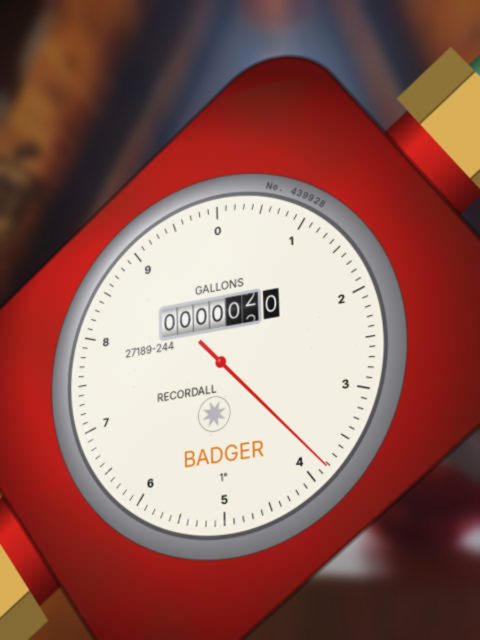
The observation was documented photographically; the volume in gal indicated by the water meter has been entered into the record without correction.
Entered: 23.8 gal
